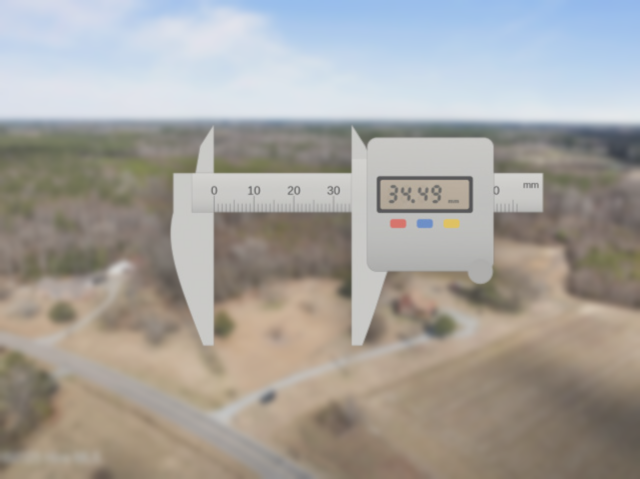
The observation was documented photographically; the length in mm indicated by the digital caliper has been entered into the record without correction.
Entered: 34.49 mm
